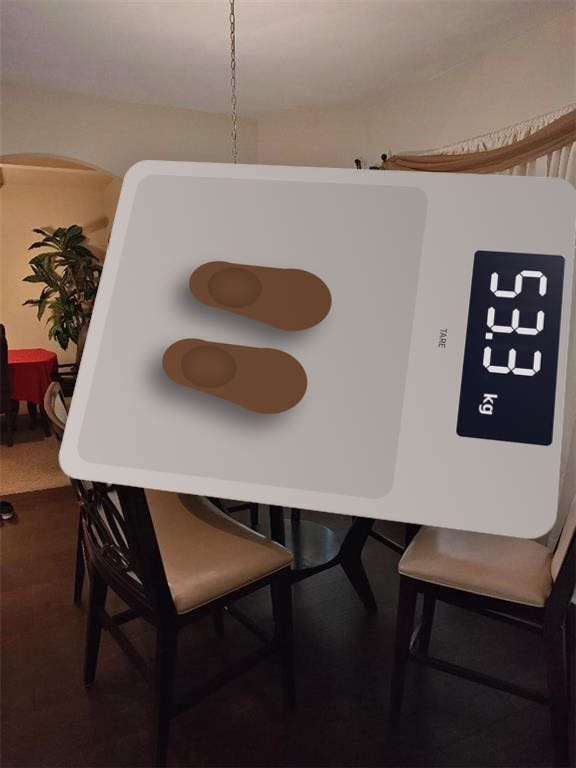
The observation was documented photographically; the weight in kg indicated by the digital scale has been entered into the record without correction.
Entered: 53.3 kg
